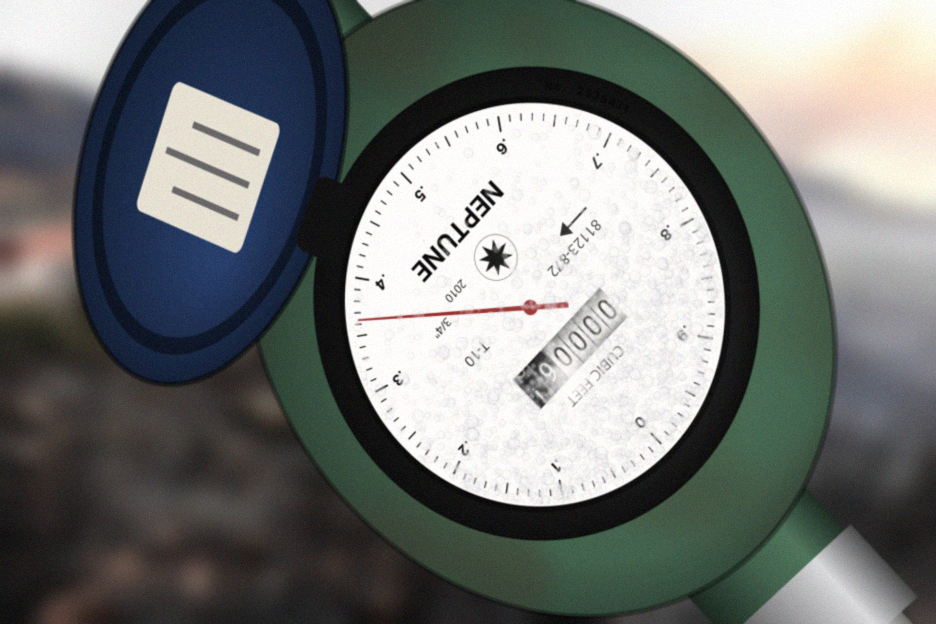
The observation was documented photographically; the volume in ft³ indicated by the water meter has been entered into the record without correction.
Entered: 61.36 ft³
